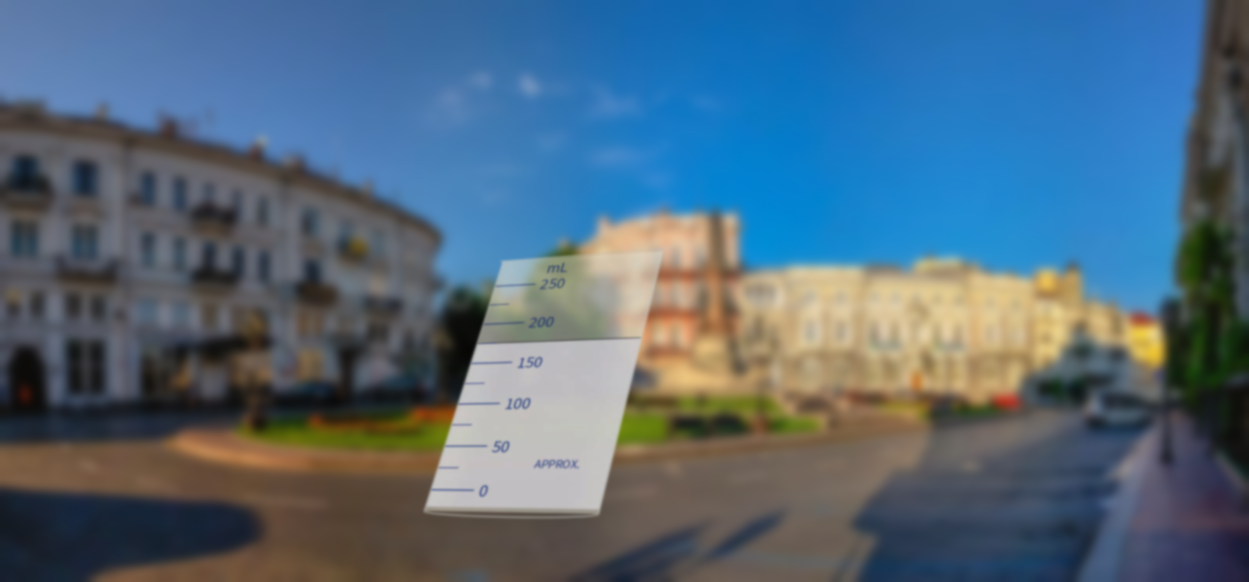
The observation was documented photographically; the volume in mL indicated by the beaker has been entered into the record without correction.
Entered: 175 mL
